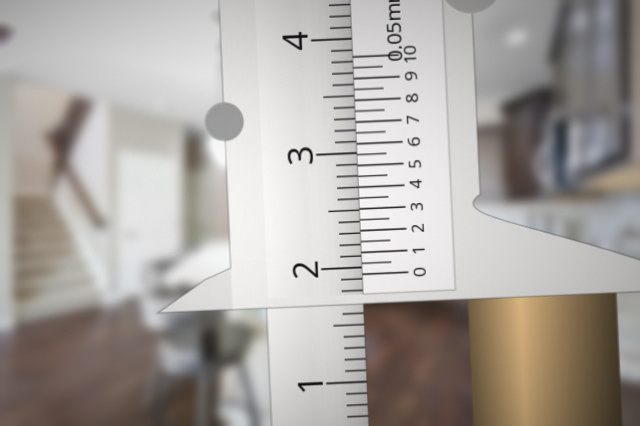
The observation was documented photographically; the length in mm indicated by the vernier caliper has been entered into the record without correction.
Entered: 19.4 mm
